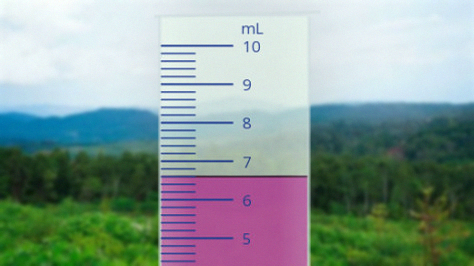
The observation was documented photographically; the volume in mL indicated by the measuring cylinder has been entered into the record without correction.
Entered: 6.6 mL
